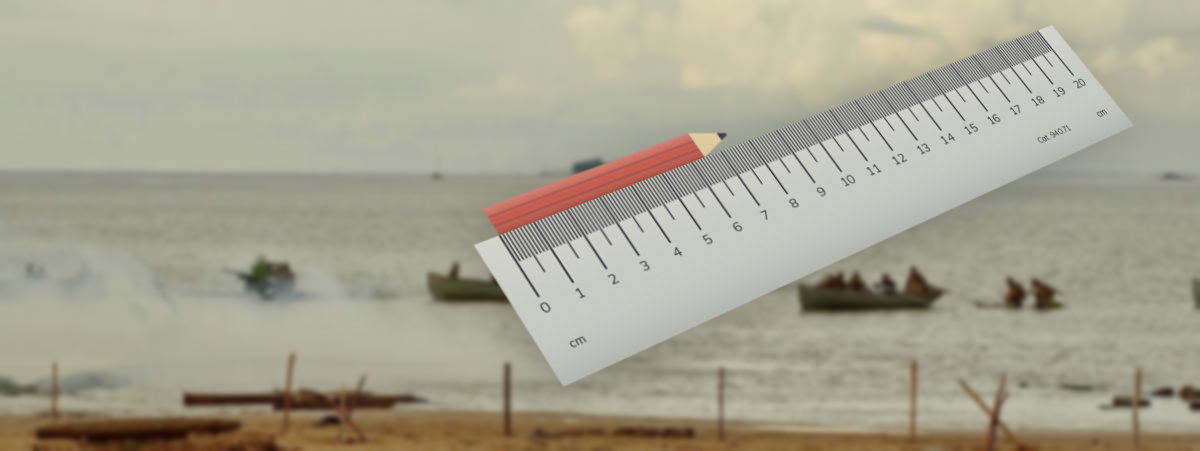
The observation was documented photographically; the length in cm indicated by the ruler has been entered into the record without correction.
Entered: 7.5 cm
